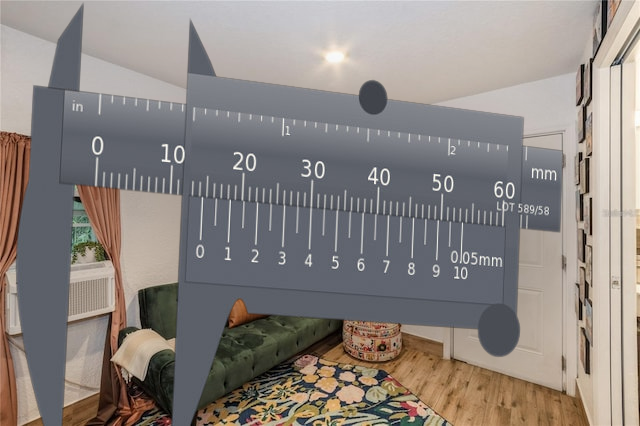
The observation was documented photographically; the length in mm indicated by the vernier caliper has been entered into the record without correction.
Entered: 14.4 mm
